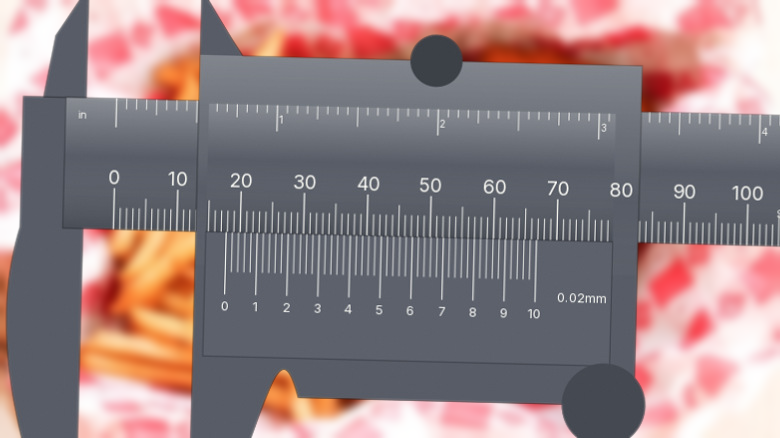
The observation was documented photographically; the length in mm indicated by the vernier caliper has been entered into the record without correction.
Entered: 17.8 mm
